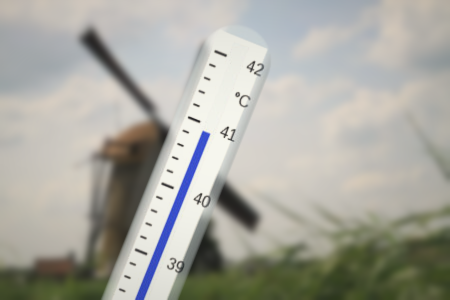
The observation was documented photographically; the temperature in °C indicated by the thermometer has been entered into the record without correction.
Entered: 40.9 °C
